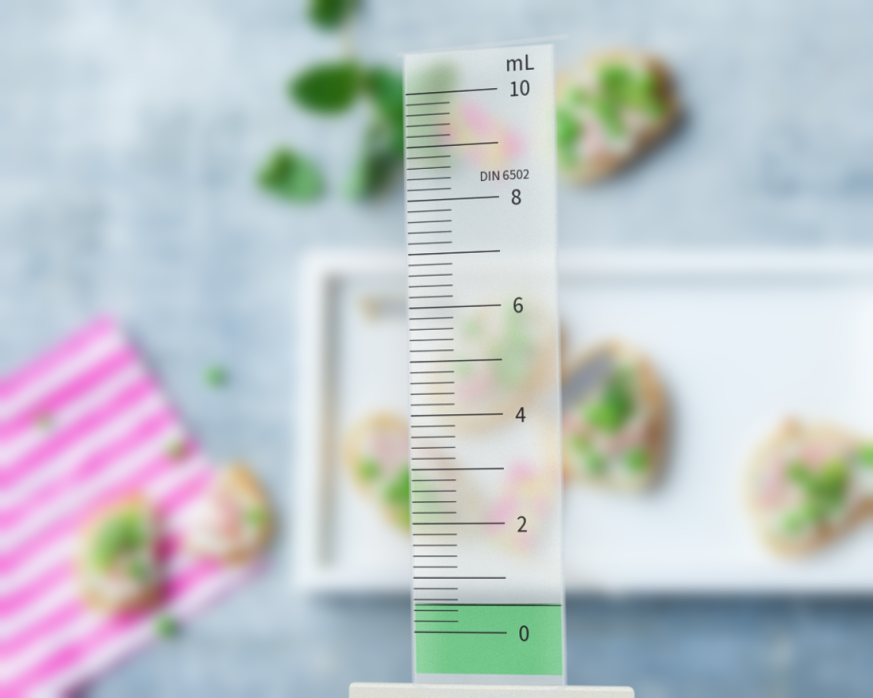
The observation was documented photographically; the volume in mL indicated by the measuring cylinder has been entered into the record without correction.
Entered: 0.5 mL
